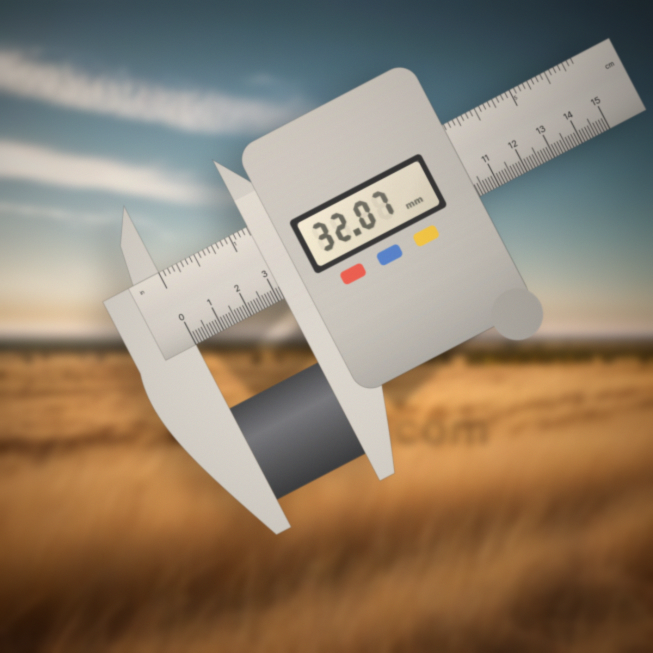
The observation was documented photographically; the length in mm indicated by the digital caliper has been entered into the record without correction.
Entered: 32.07 mm
